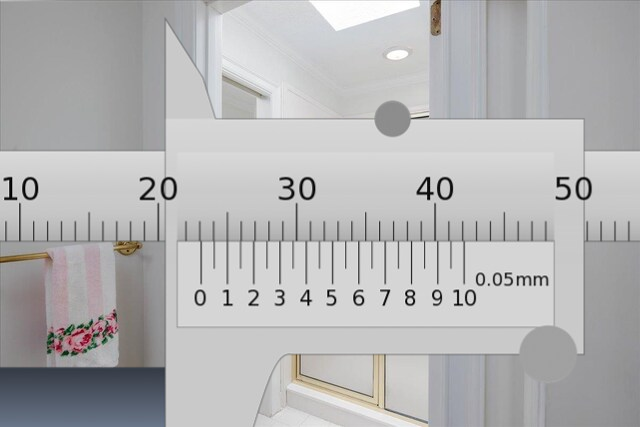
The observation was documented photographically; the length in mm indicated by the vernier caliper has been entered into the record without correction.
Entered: 23.1 mm
